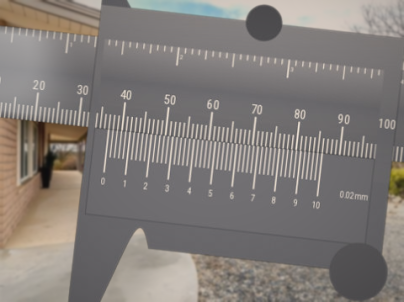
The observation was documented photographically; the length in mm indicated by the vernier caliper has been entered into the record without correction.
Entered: 37.0 mm
